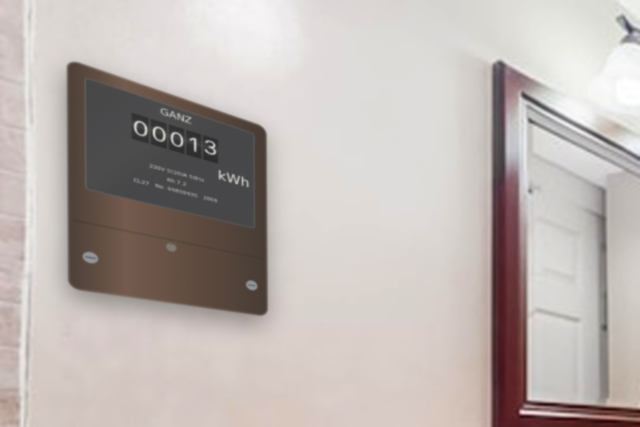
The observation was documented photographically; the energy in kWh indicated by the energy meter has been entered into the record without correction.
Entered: 13 kWh
